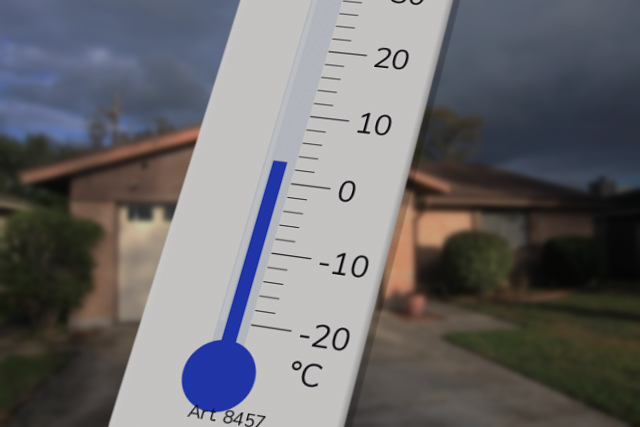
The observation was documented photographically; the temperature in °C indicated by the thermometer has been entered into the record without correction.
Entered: 3 °C
